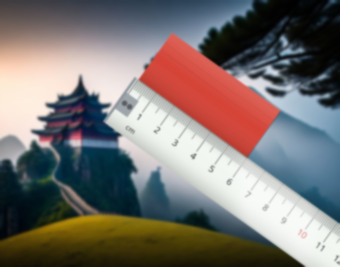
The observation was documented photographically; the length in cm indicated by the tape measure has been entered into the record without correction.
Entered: 6 cm
